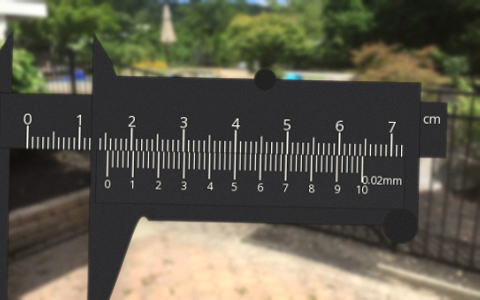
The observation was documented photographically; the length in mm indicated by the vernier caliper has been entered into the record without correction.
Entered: 15.5 mm
